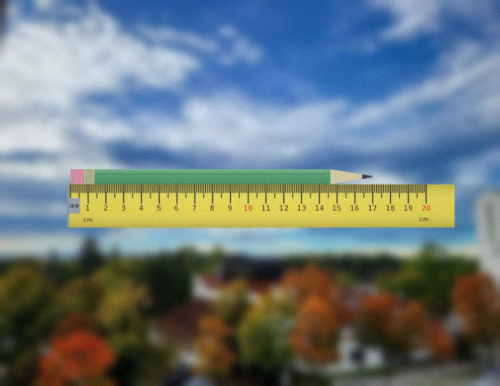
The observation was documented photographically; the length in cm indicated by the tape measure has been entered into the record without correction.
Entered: 17 cm
